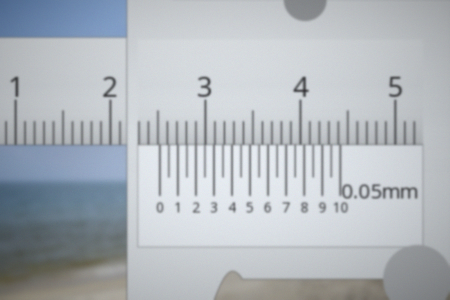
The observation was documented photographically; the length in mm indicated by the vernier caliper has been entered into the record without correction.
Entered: 25.2 mm
